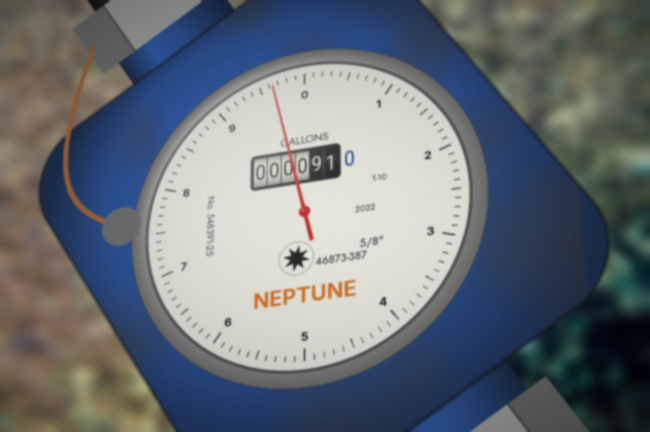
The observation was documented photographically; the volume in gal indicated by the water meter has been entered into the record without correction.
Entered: 909.6 gal
